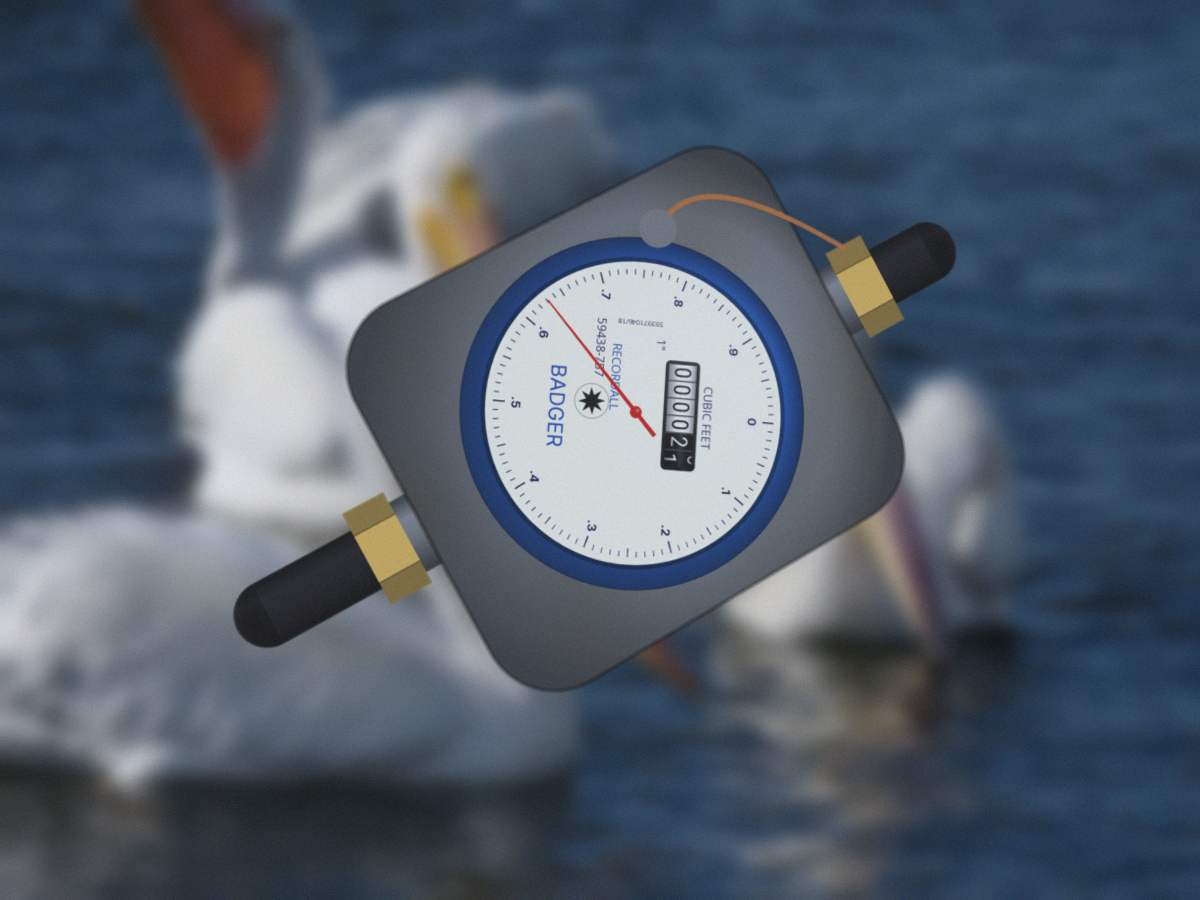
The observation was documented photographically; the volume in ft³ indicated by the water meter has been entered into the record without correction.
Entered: 20.63 ft³
